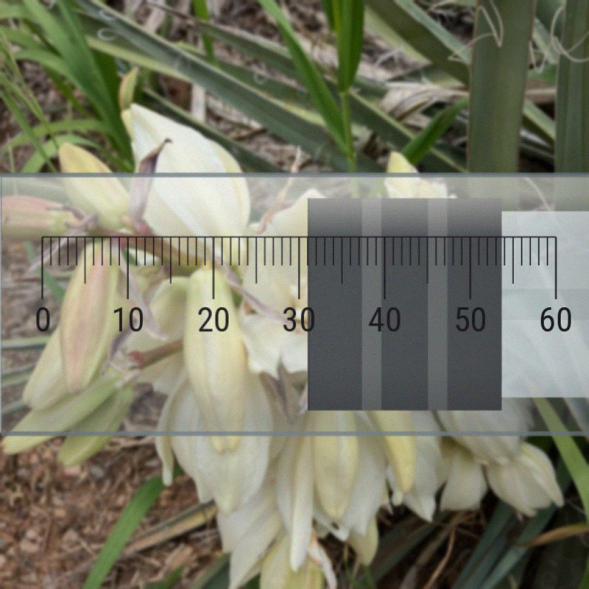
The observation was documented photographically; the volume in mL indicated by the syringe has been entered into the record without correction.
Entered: 31 mL
